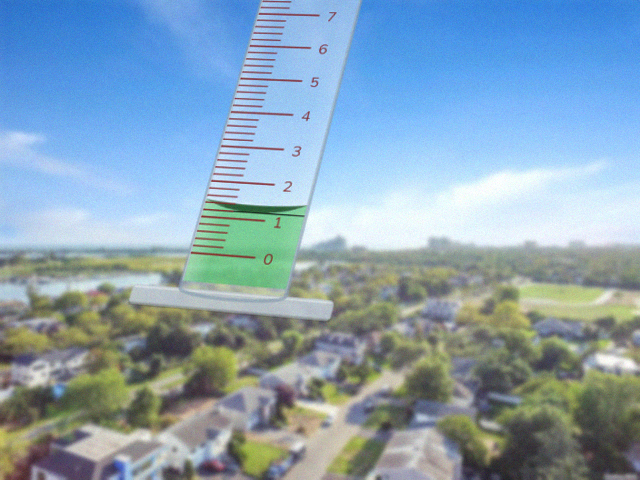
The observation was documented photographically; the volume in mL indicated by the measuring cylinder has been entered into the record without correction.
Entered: 1.2 mL
